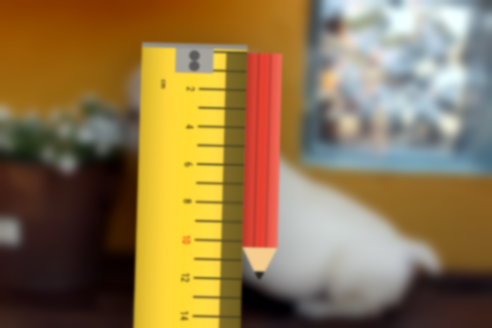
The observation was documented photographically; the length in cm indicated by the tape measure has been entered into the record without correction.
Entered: 12 cm
